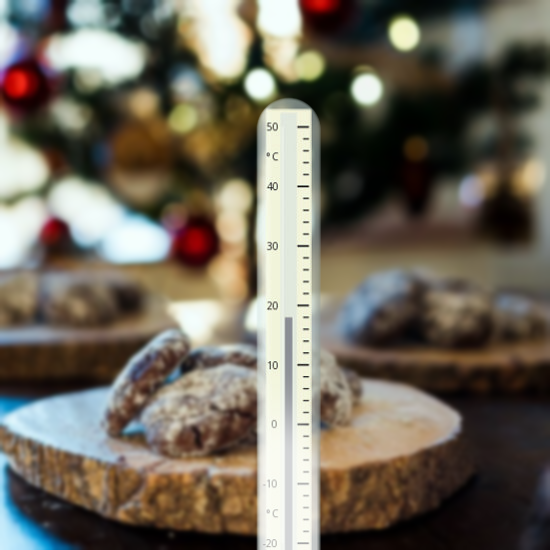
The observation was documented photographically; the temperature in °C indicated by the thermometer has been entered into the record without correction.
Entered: 18 °C
